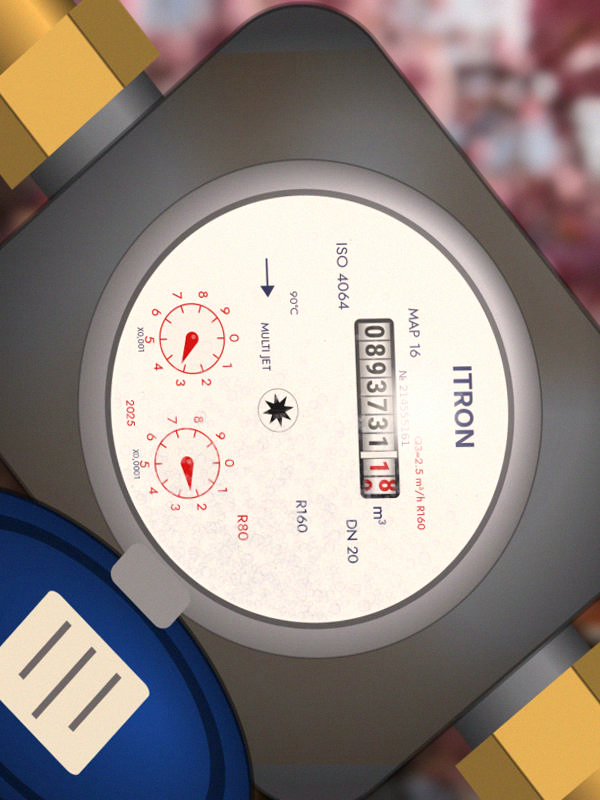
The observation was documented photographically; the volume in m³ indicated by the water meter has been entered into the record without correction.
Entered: 893731.1832 m³
